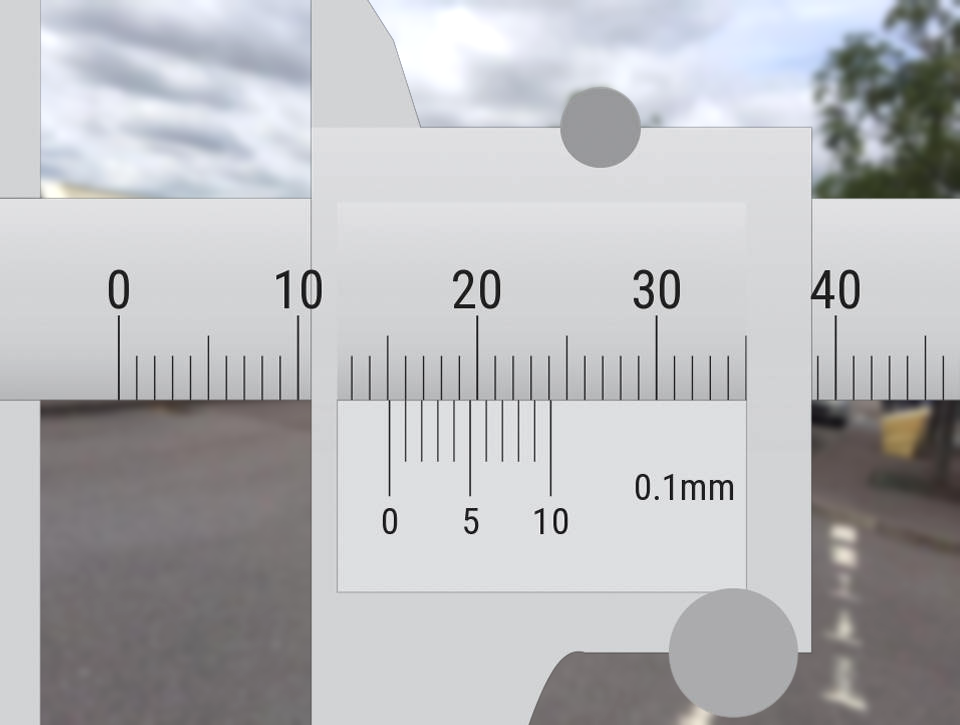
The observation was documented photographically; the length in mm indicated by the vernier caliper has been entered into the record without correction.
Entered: 15.1 mm
